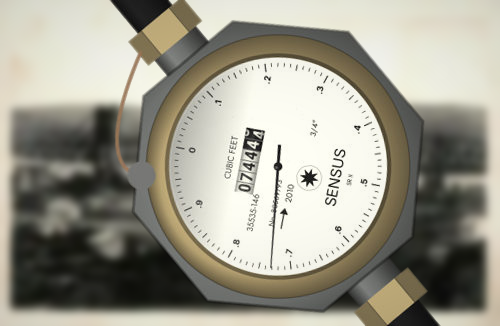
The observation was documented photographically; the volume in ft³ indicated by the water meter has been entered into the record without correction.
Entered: 74443.73 ft³
